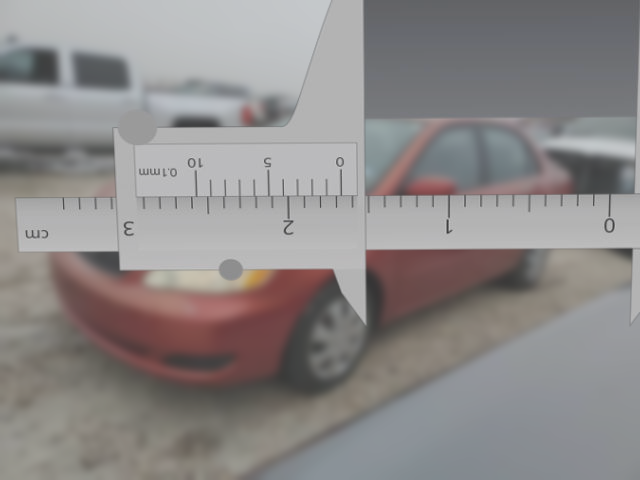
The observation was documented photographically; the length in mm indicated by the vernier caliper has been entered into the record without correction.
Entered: 16.7 mm
